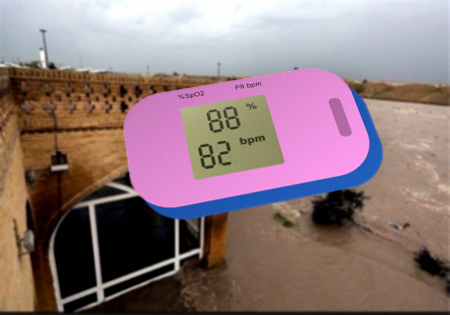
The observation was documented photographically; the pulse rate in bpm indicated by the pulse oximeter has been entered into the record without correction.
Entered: 82 bpm
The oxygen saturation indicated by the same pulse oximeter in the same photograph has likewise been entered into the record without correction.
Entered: 88 %
